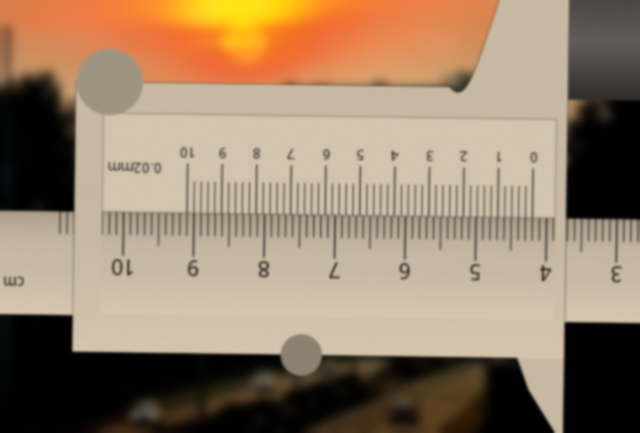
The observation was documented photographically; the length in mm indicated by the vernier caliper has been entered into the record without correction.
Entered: 42.0 mm
